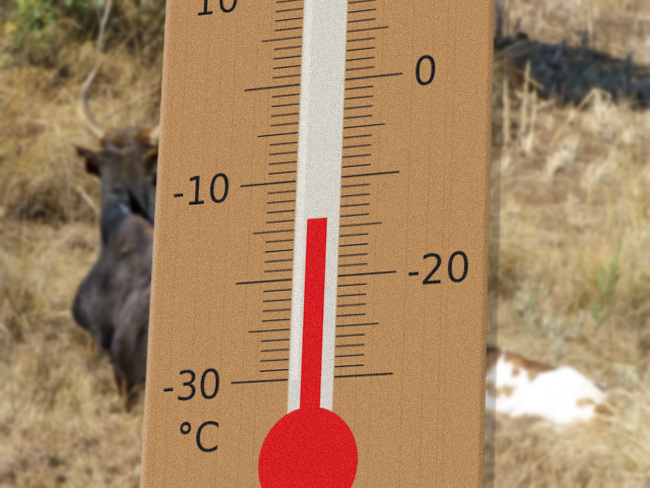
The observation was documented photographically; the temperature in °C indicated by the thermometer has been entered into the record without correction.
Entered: -14 °C
